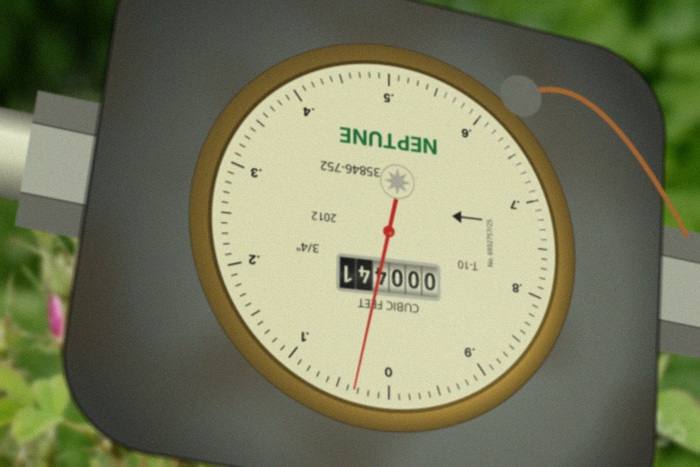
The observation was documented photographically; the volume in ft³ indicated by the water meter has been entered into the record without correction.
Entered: 441.03 ft³
